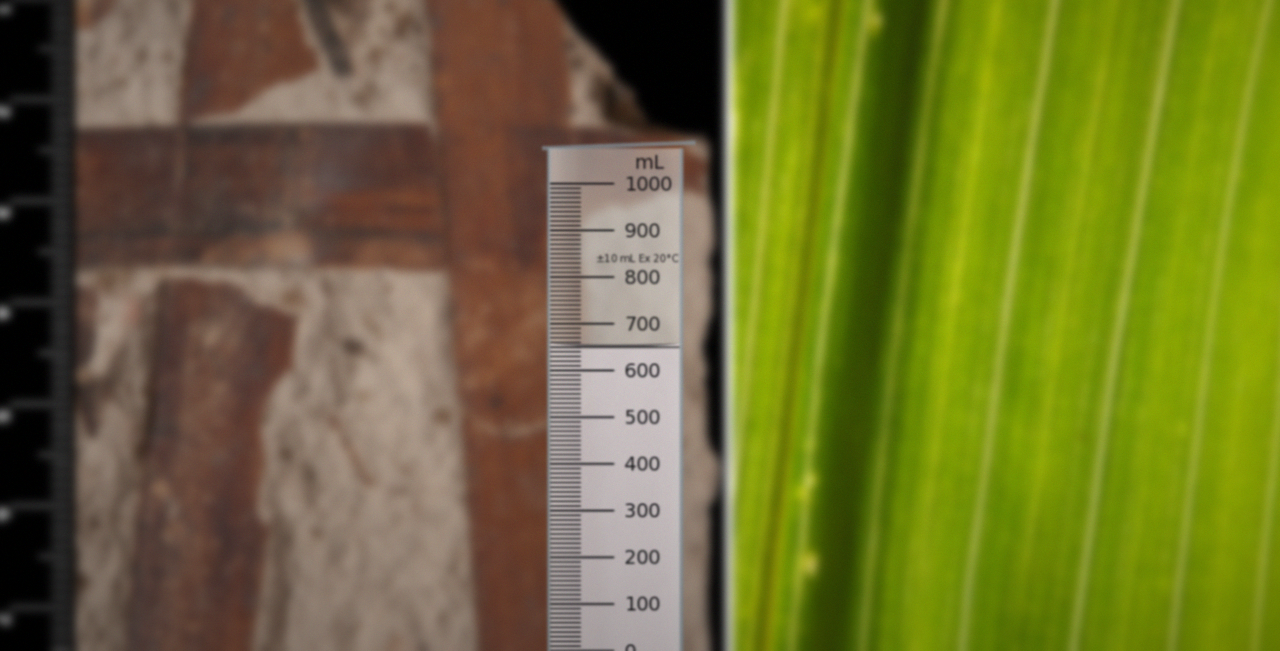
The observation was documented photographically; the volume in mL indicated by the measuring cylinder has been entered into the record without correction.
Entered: 650 mL
